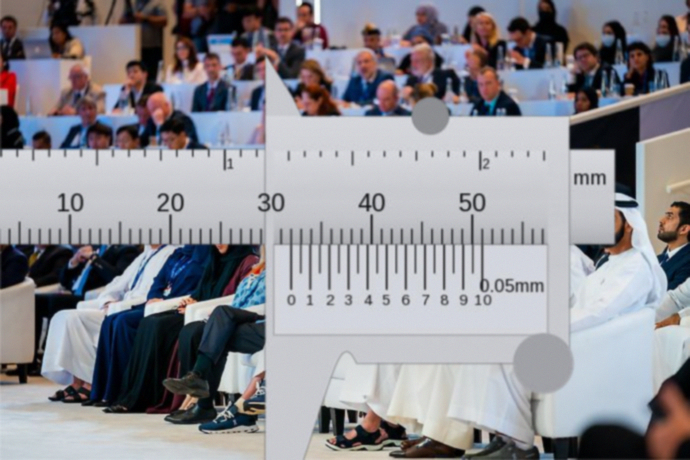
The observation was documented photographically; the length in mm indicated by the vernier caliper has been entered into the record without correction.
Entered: 32.0 mm
